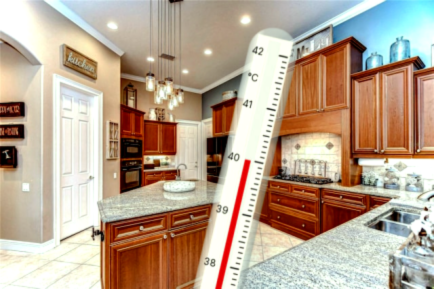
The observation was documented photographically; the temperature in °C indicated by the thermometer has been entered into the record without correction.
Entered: 40 °C
